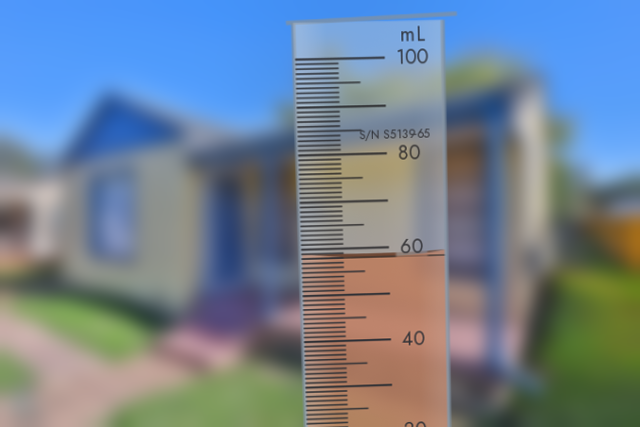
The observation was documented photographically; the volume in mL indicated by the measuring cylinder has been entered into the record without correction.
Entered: 58 mL
